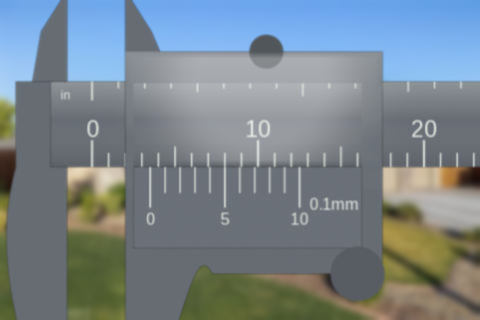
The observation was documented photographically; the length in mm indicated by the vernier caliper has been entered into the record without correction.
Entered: 3.5 mm
